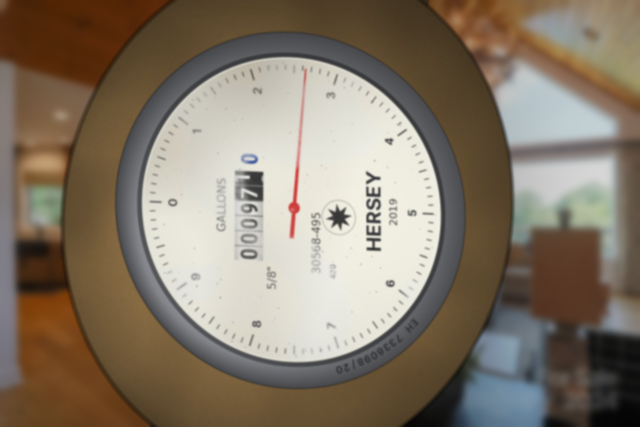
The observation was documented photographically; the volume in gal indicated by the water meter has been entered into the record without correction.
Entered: 9712.6 gal
